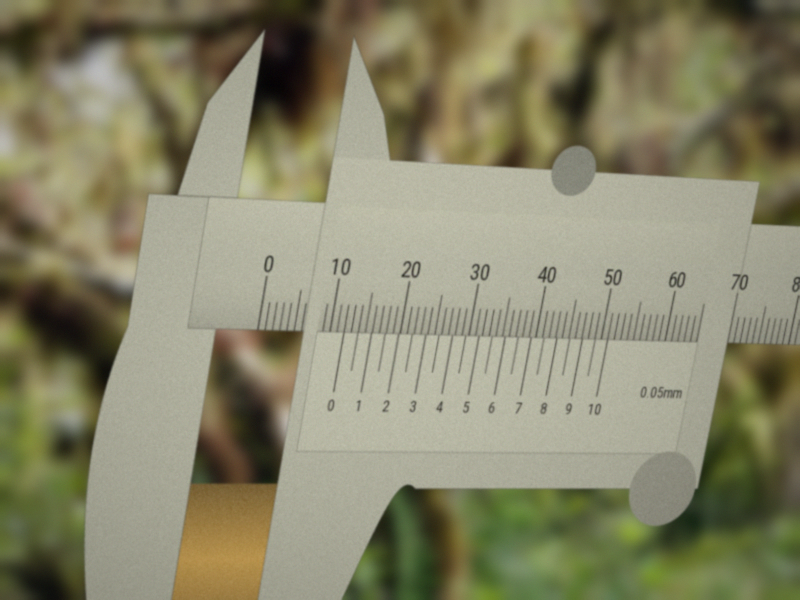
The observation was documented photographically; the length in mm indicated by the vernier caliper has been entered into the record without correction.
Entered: 12.0 mm
